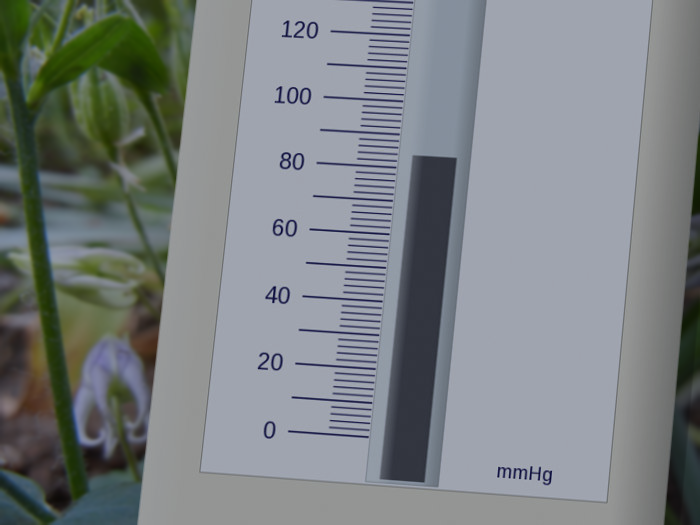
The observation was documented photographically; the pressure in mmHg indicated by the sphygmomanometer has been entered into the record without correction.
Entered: 84 mmHg
